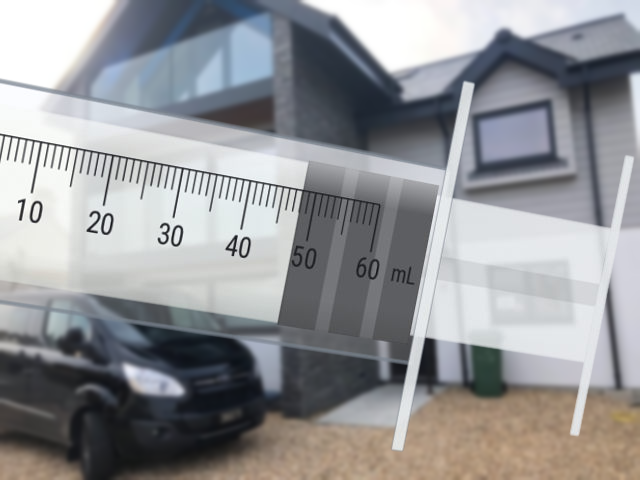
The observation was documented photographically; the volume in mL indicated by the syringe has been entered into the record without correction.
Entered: 48 mL
